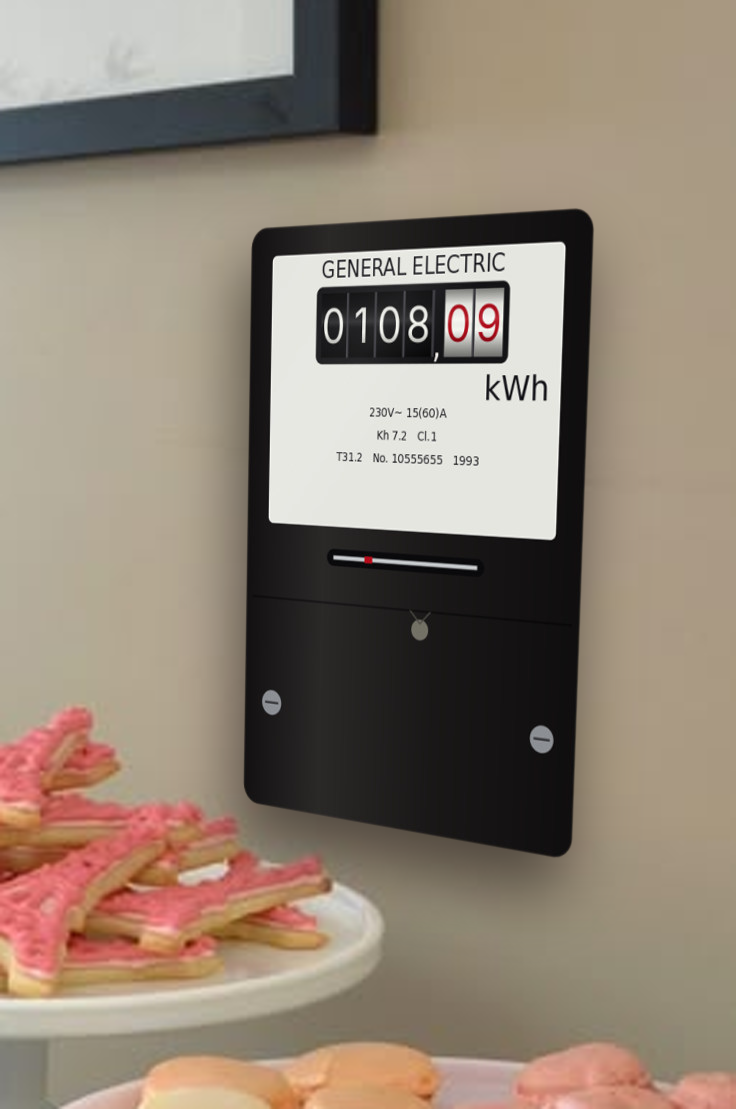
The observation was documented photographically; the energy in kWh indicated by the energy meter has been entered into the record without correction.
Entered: 108.09 kWh
